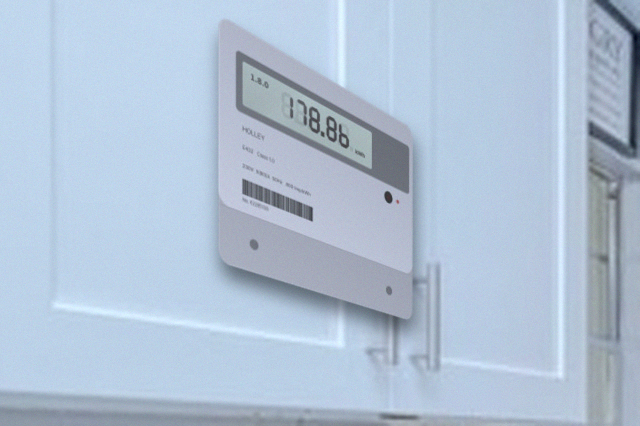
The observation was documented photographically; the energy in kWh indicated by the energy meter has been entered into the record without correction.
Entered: 178.86 kWh
